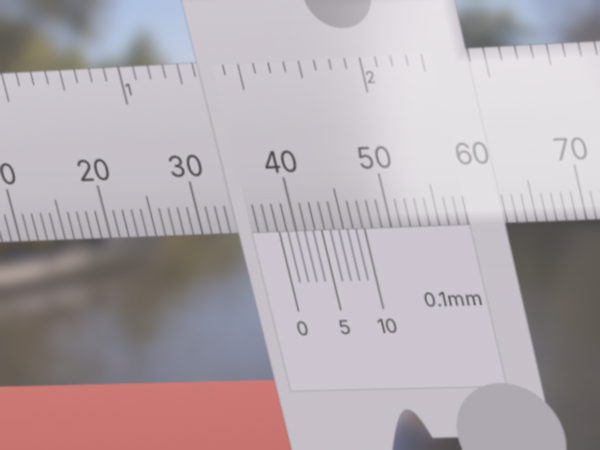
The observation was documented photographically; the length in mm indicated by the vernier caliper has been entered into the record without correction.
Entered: 38.2 mm
